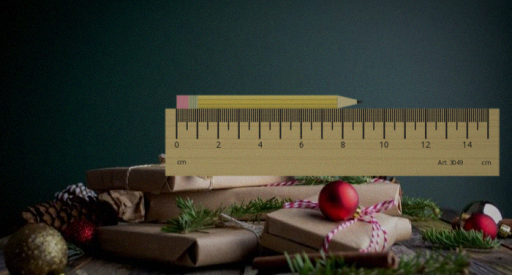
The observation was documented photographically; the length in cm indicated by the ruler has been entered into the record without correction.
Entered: 9 cm
